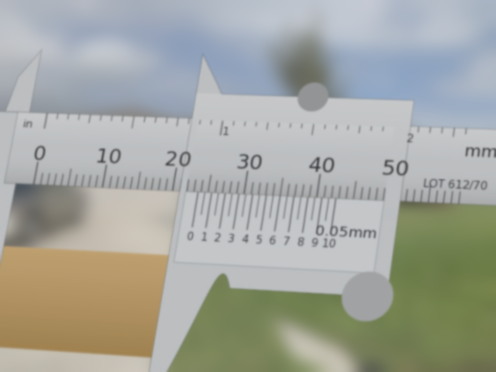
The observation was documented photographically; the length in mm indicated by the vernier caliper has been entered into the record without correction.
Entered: 23.6 mm
